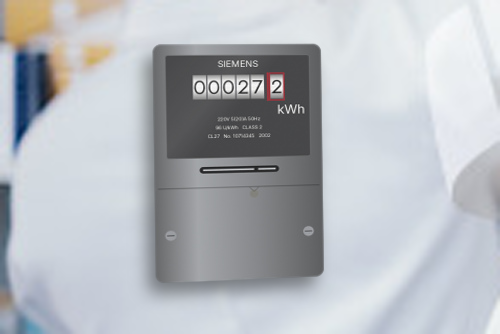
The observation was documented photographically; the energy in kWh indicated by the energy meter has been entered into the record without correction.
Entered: 27.2 kWh
